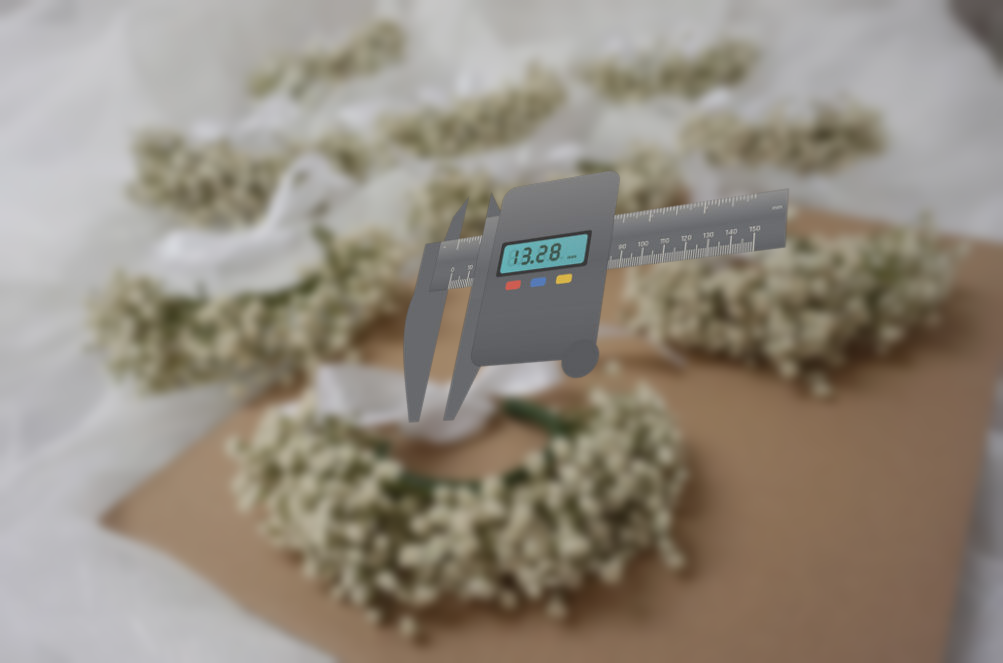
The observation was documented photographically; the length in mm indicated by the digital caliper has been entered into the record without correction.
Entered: 13.28 mm
